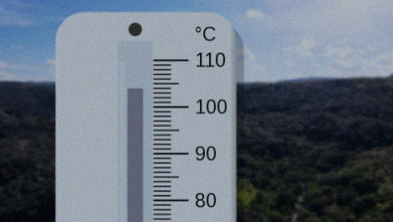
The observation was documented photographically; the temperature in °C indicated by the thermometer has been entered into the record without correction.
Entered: 104 °C
